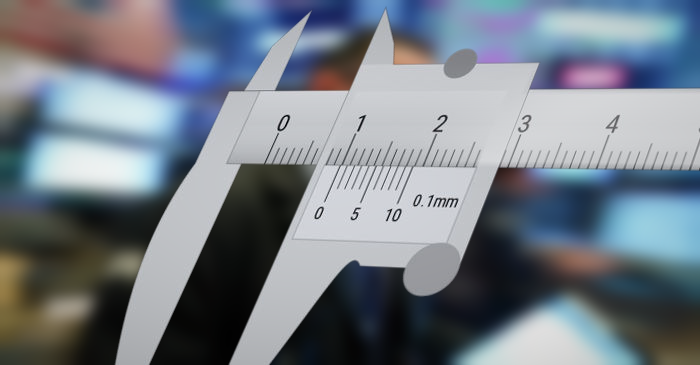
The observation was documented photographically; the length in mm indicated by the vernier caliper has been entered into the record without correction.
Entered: 9.8 mm
